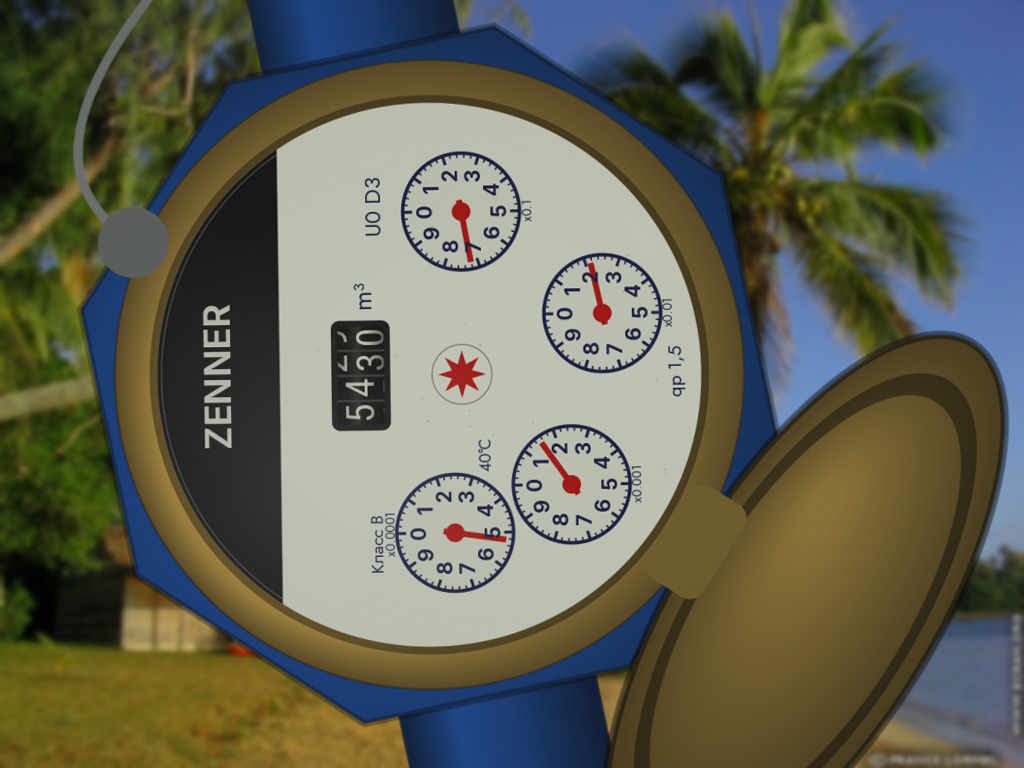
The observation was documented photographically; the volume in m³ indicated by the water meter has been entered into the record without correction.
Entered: 5429.7215 m³
